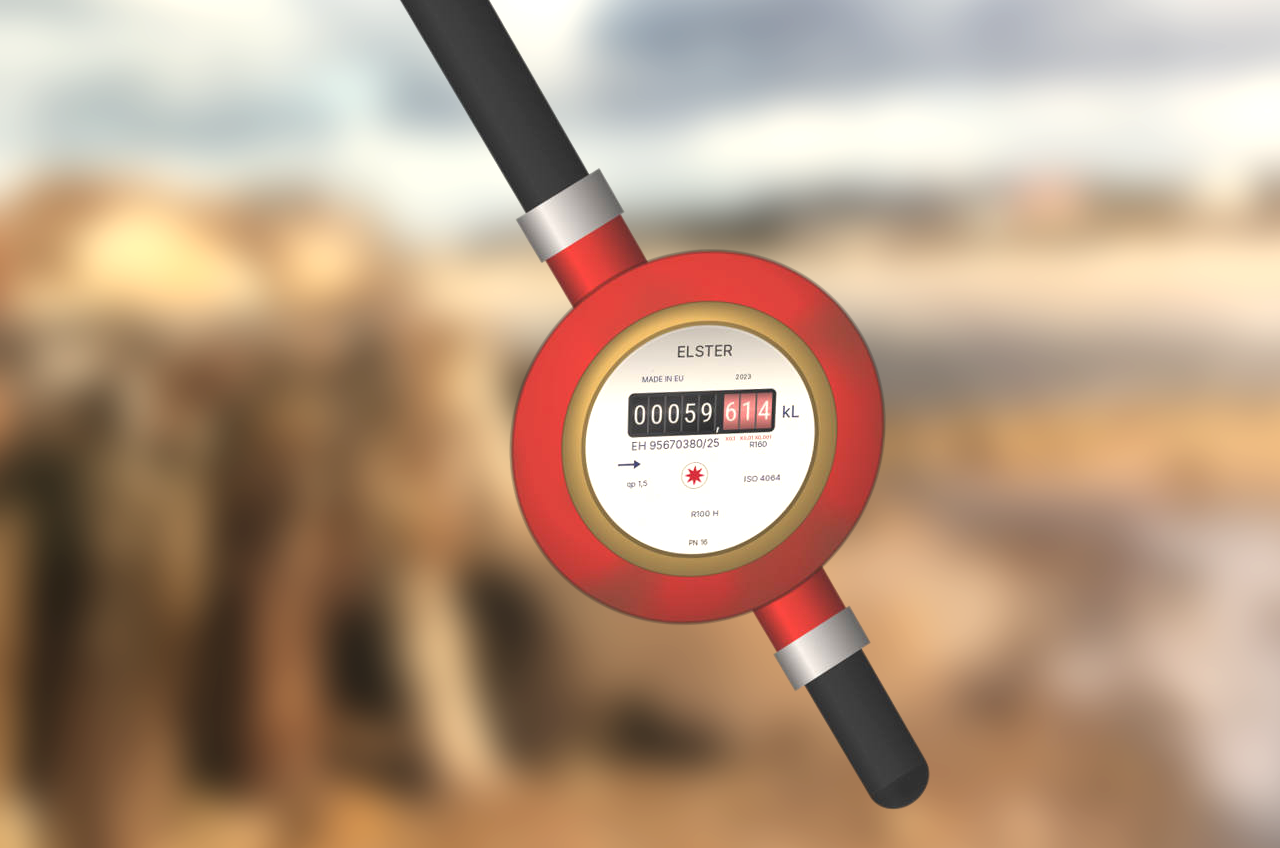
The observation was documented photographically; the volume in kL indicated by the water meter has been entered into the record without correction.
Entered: 59.614 kL
